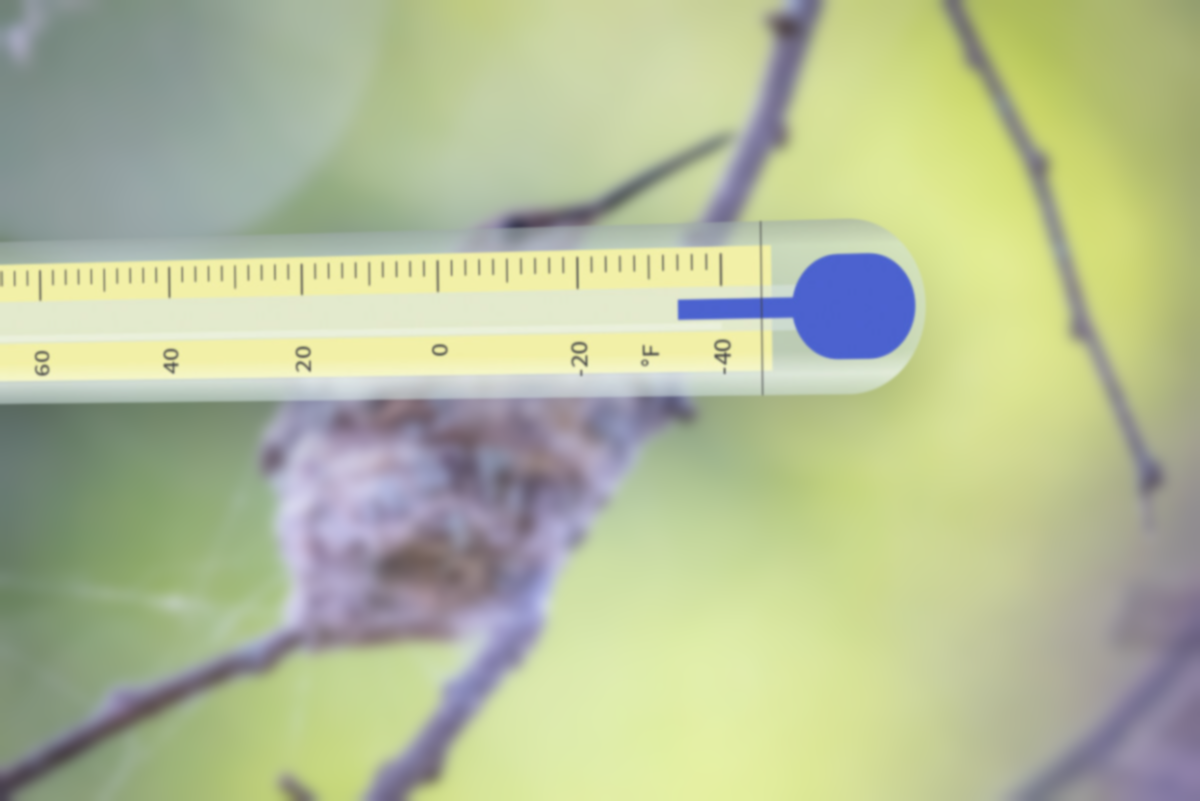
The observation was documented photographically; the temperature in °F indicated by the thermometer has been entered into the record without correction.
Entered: -34 °F
